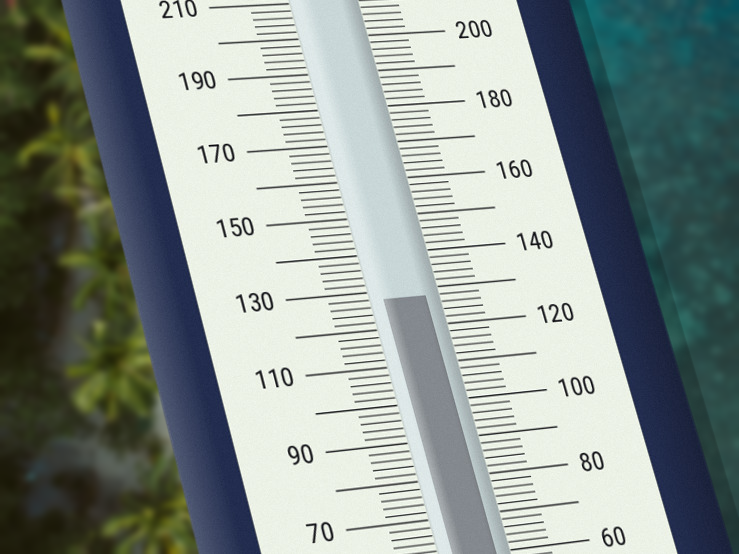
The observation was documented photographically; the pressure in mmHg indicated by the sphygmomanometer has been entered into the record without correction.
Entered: 128 mmHg
